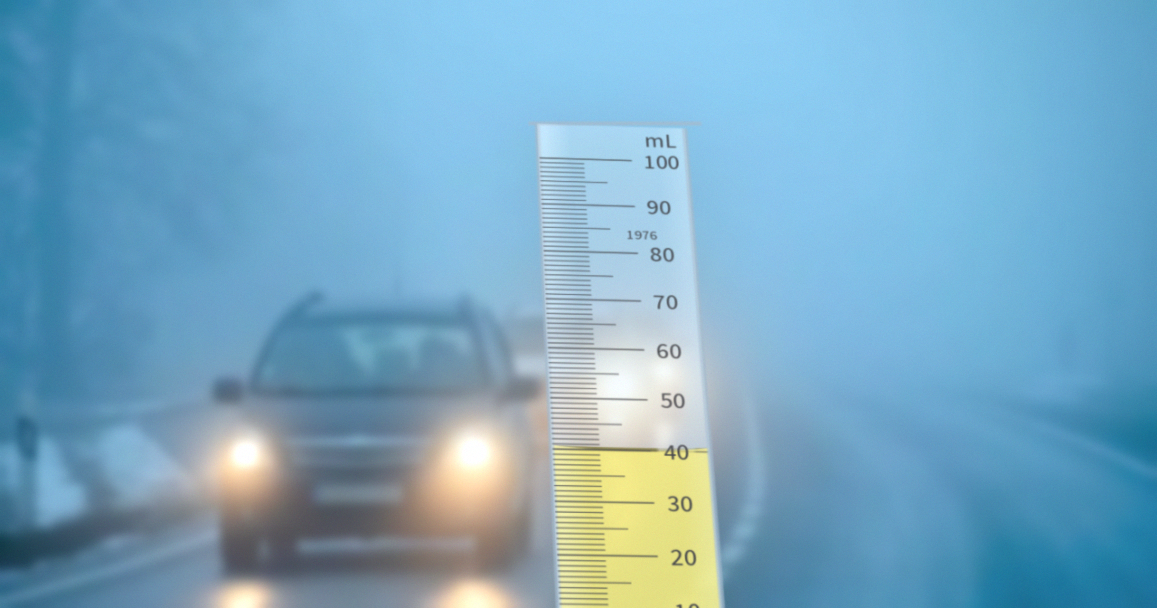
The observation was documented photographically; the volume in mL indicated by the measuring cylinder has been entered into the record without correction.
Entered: 40 mL
